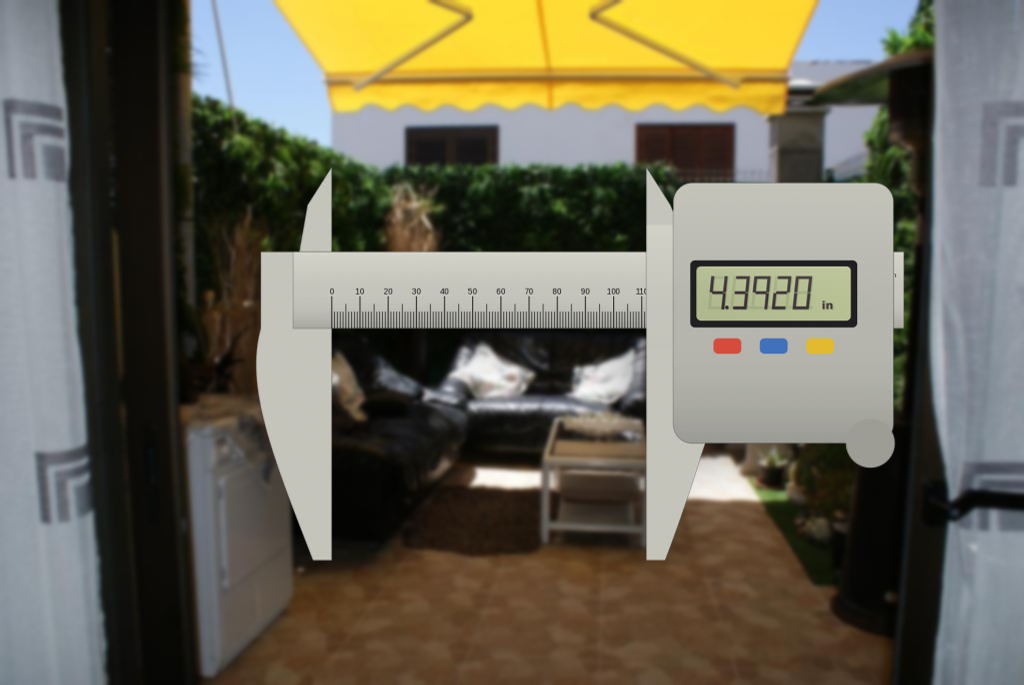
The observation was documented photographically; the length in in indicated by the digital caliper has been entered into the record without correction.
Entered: 4.3920 in
